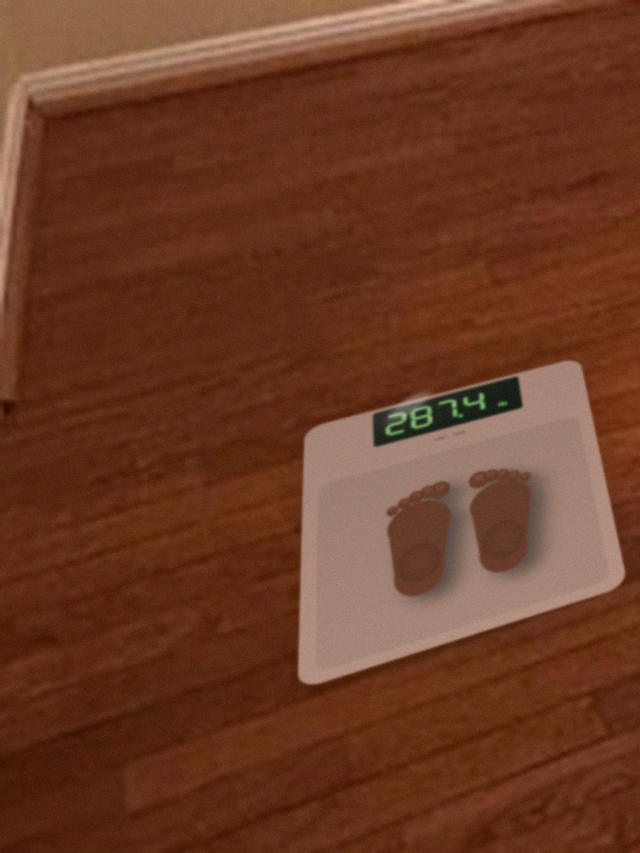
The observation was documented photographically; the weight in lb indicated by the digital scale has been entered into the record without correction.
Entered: 287.4 lb
